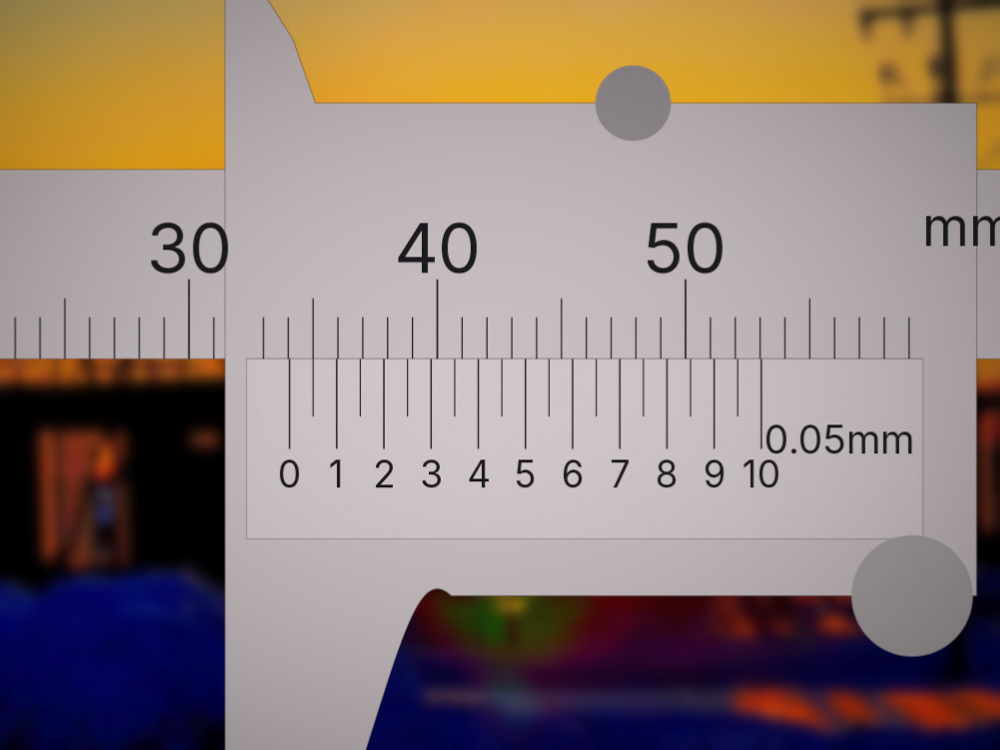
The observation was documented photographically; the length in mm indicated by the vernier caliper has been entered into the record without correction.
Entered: 34.05 mm
